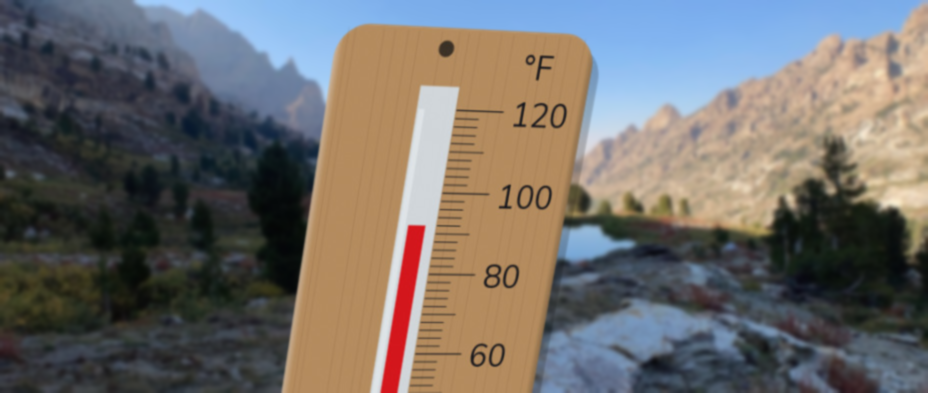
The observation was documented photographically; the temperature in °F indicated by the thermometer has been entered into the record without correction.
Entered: 92 °F
